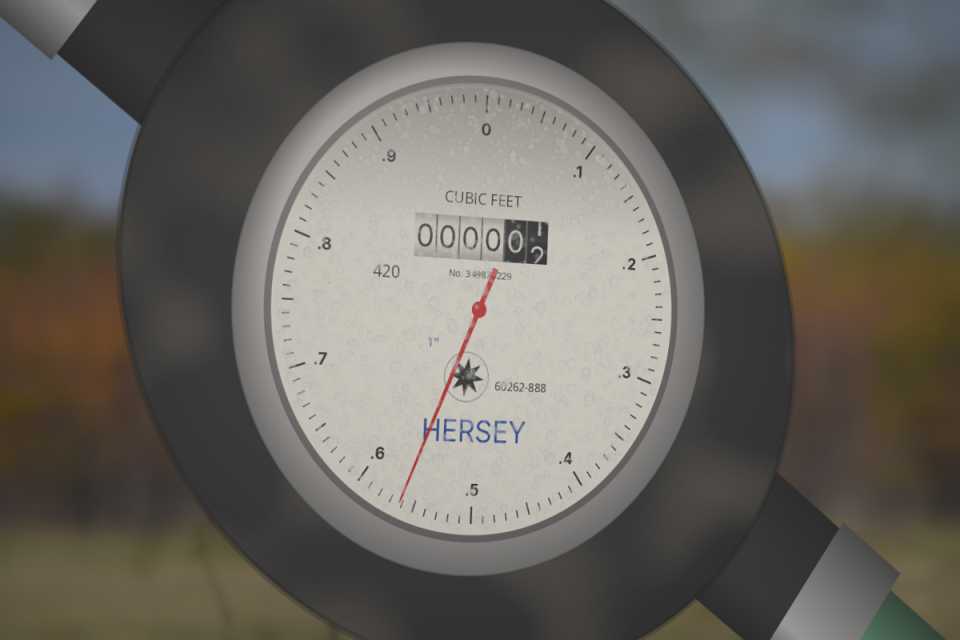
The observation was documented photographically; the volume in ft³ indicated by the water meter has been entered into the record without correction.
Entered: 1.56 ft³
